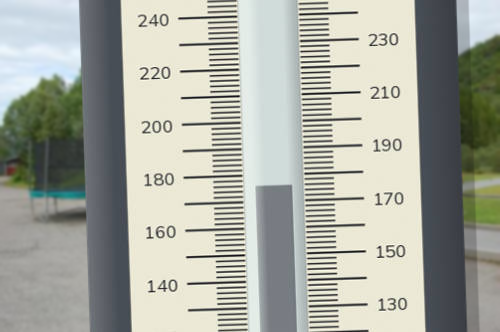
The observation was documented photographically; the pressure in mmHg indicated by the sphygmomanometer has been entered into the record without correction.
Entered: 176 mmHg
